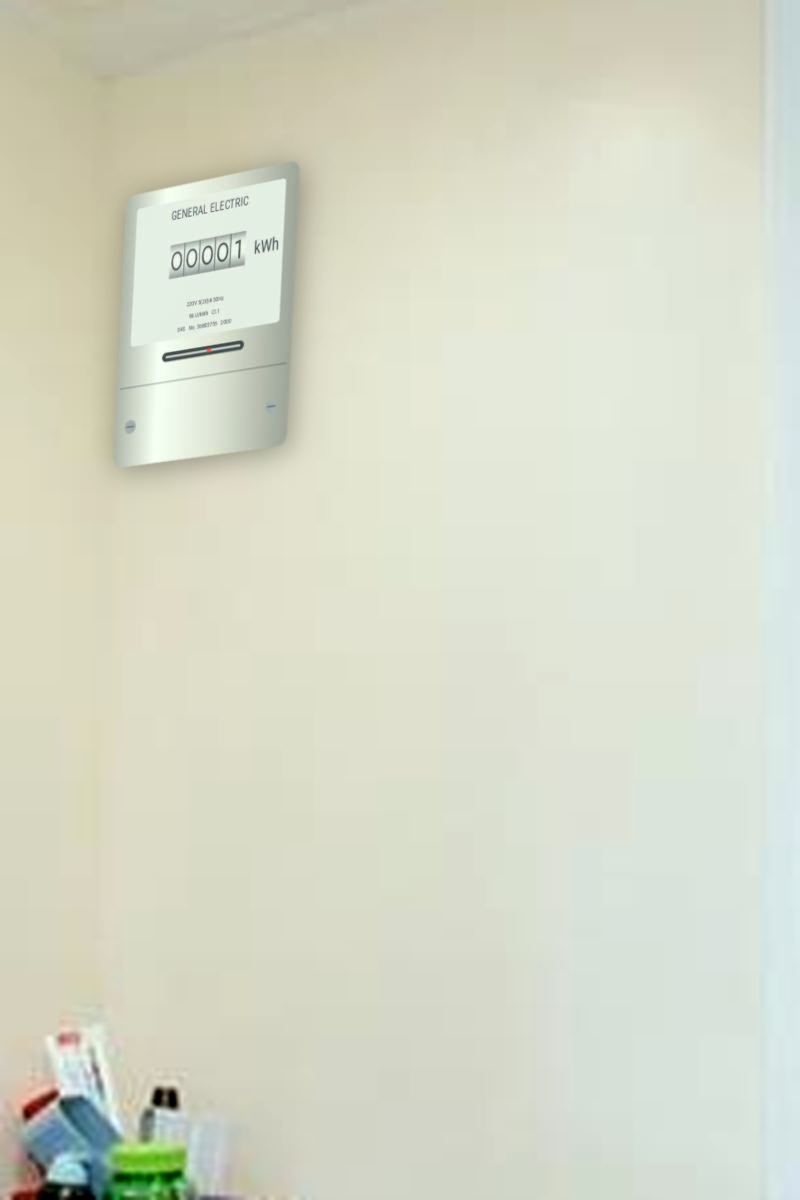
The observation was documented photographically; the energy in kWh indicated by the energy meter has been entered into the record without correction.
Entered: 1 kWh
